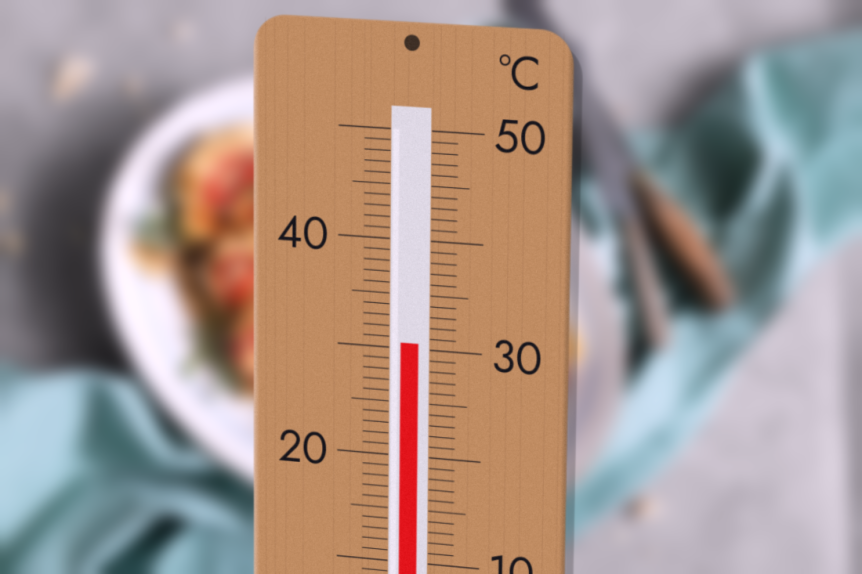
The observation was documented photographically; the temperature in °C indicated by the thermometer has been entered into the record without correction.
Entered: 30.5 °C
